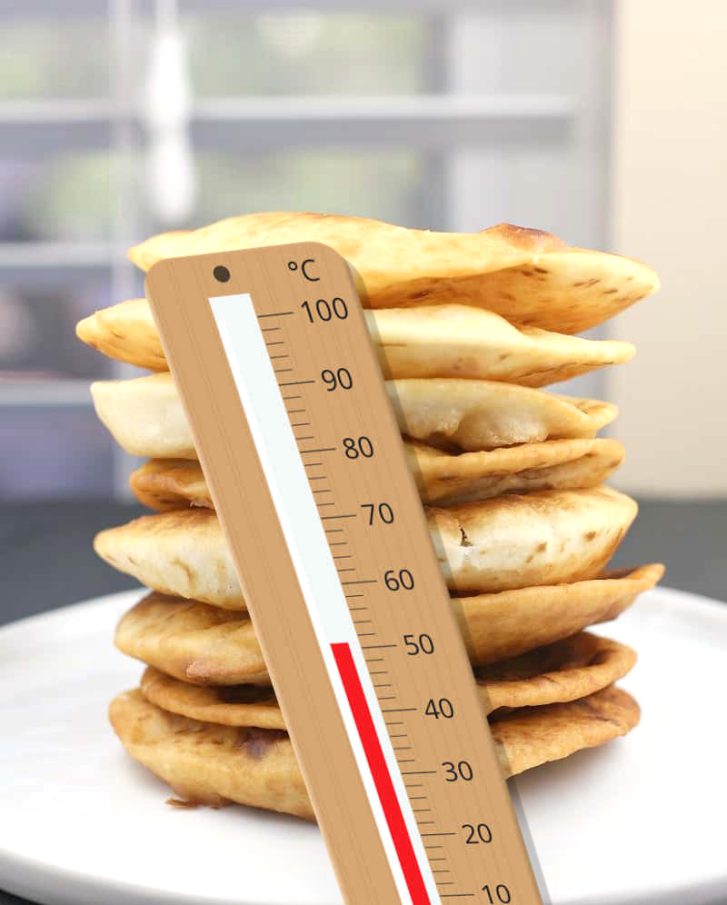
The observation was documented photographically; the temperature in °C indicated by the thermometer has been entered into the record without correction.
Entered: 51 °C
